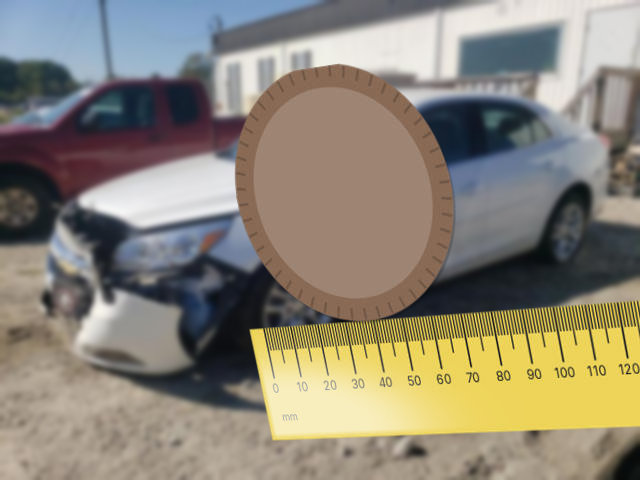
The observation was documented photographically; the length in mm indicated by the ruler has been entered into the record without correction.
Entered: 75 mm
